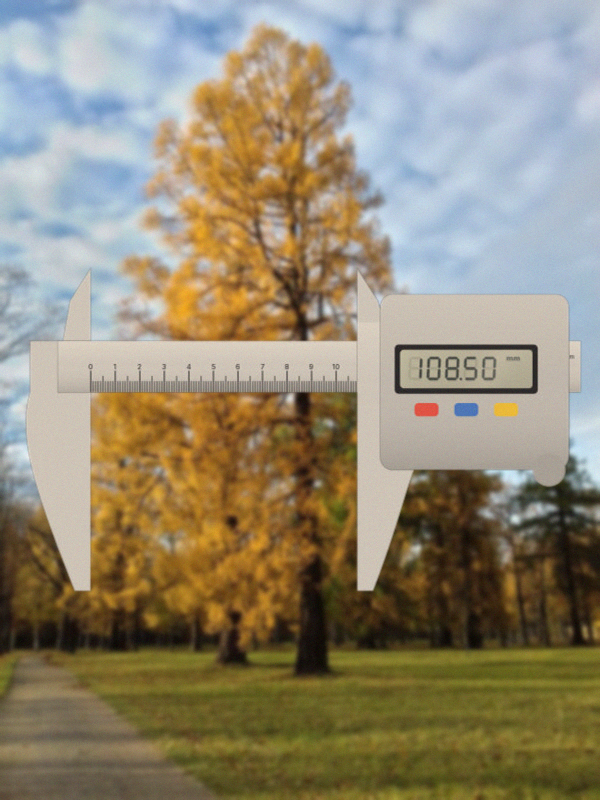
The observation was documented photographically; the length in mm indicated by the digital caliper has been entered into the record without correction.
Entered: 108.50 mm
